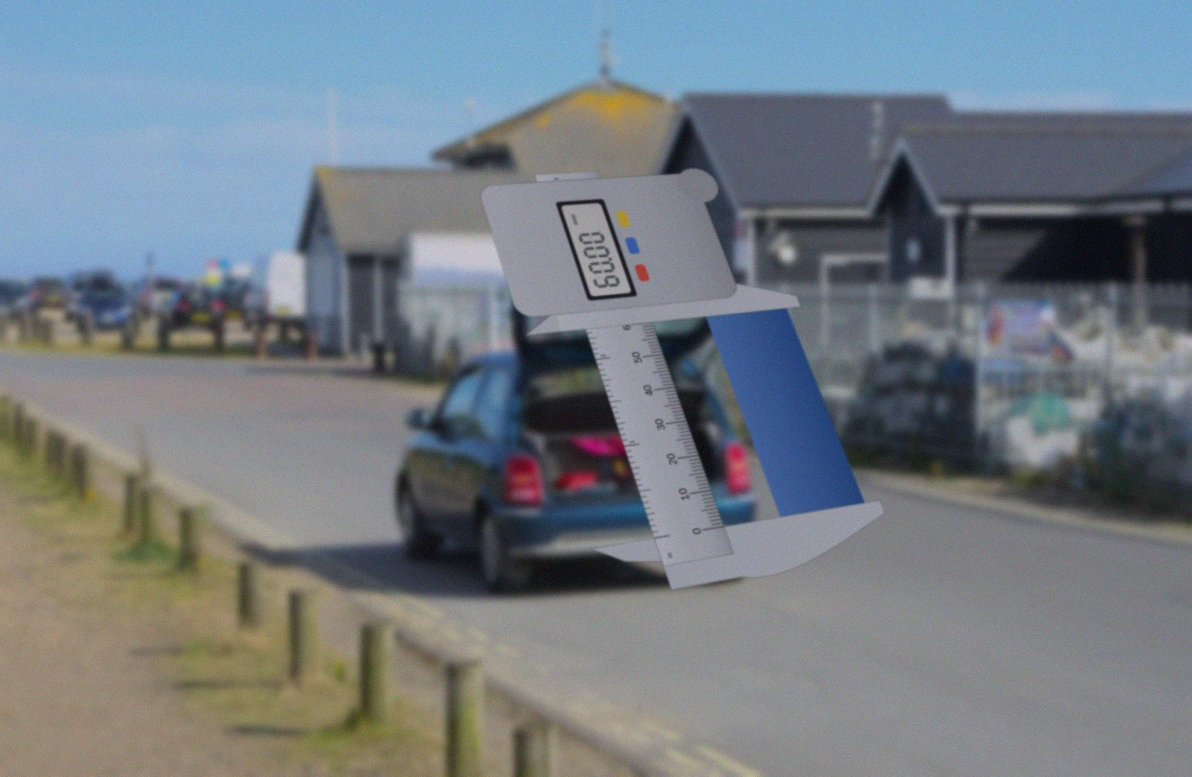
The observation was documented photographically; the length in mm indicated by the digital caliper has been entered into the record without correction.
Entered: 60.00 mm
